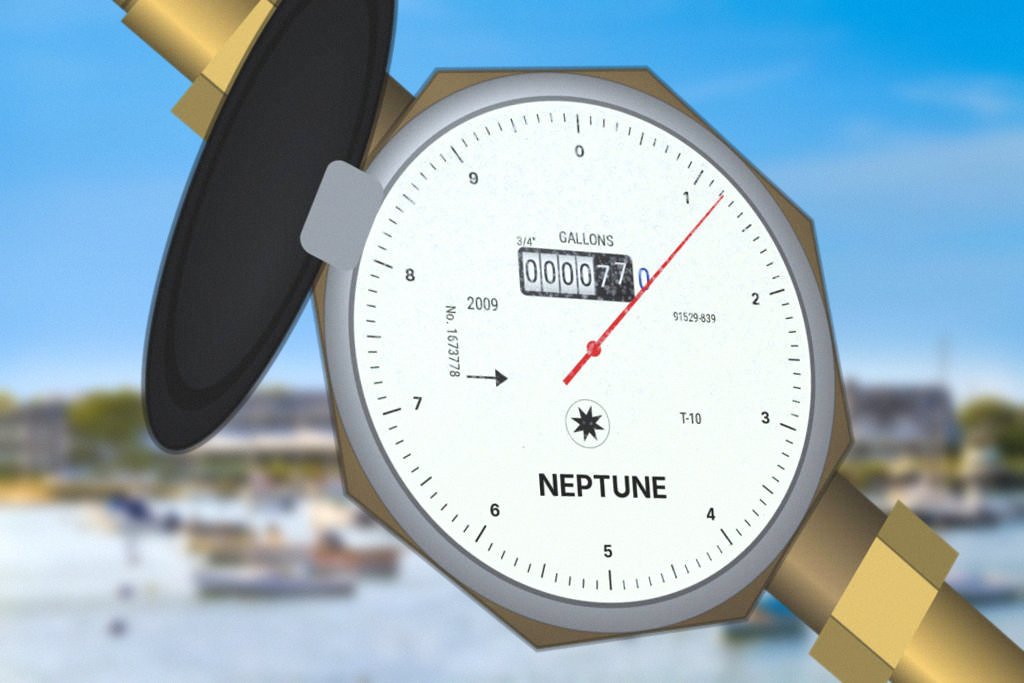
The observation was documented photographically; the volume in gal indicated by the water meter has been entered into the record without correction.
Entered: 771.2 gal
